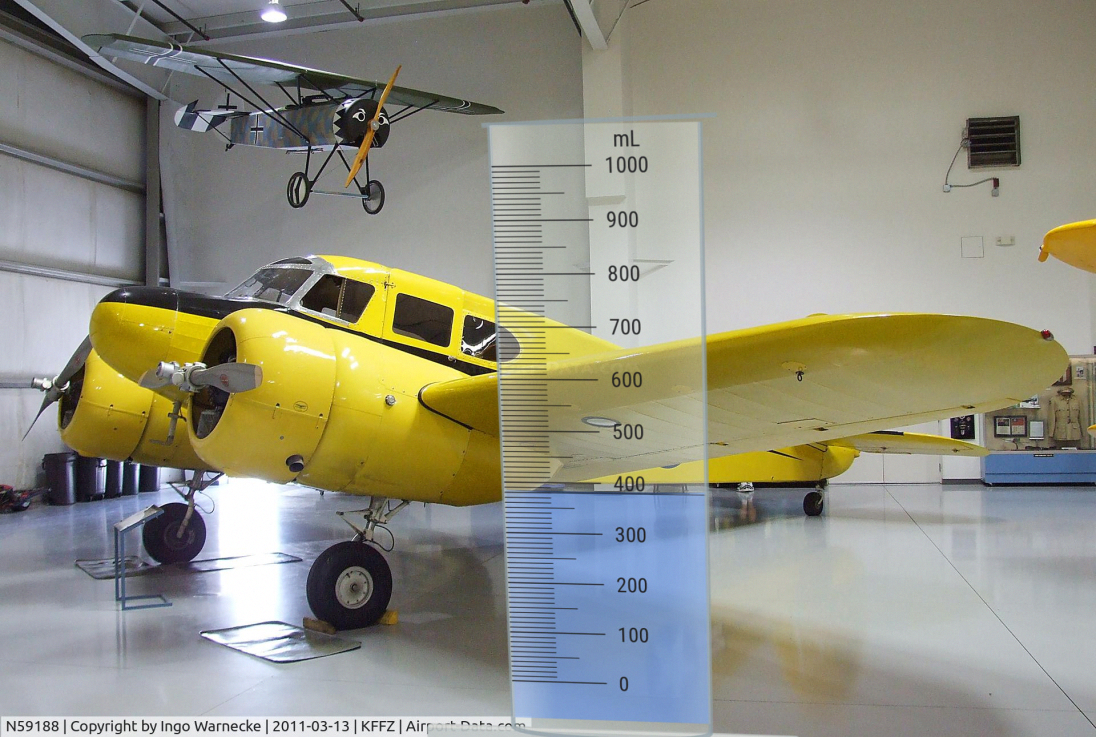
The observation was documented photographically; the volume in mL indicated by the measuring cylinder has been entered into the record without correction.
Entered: 380 mL
